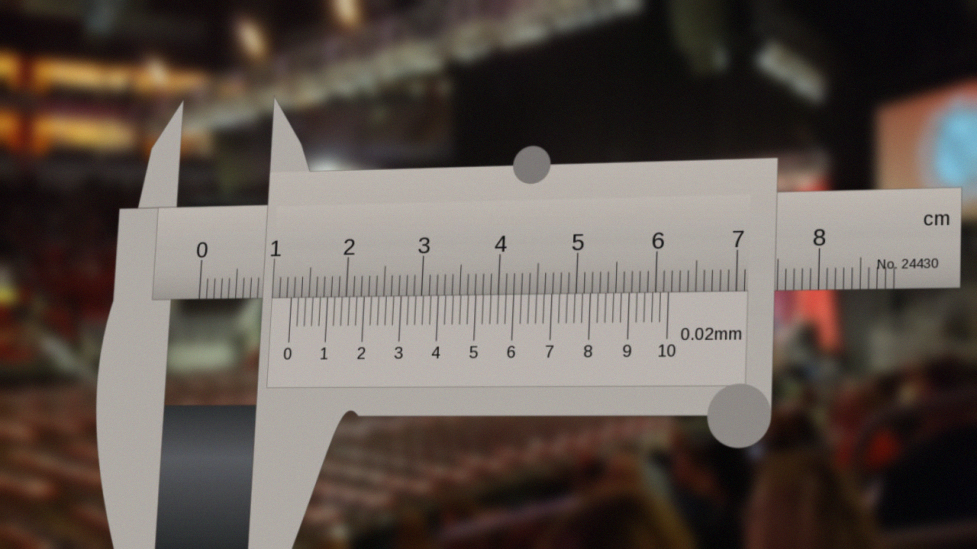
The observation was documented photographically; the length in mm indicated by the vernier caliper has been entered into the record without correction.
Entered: 12.6 mm
